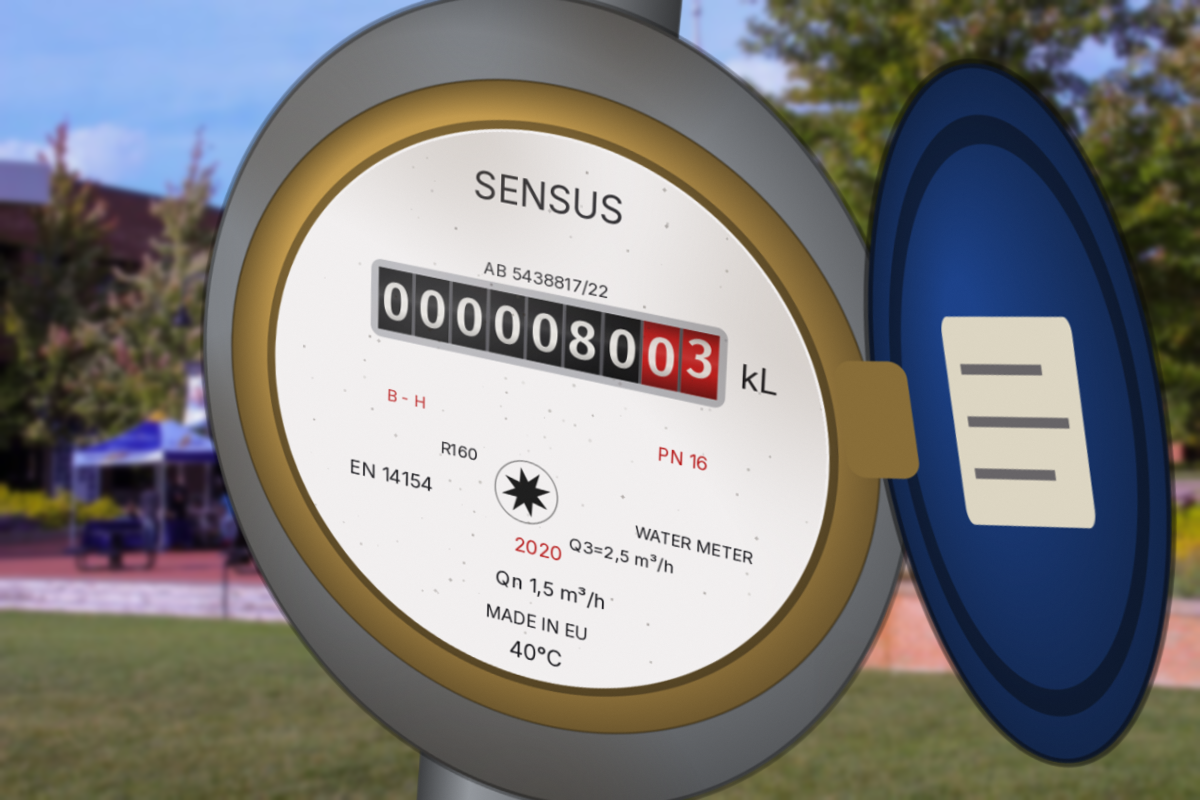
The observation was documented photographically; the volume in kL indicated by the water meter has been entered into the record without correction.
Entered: 80.03 kL
